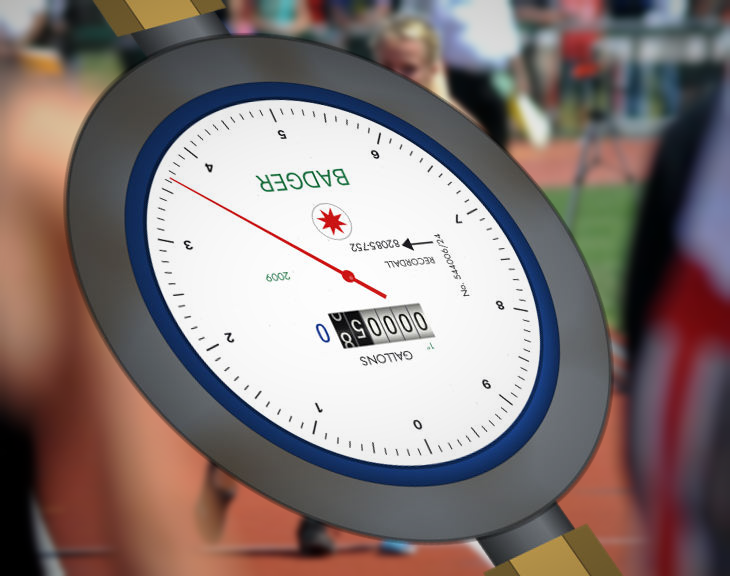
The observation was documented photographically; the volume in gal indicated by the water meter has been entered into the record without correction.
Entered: 583.6 gal
